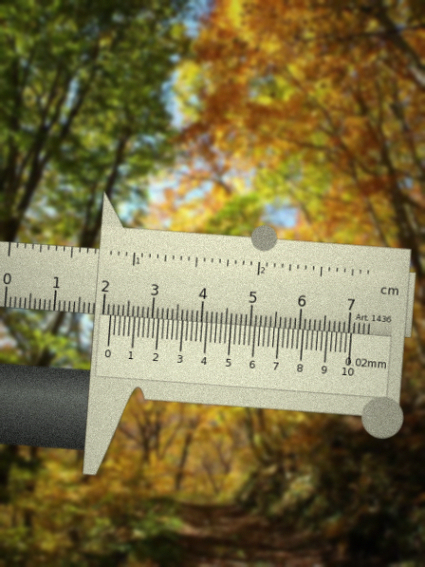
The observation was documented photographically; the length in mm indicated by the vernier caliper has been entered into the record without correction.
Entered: 21.5 mm
